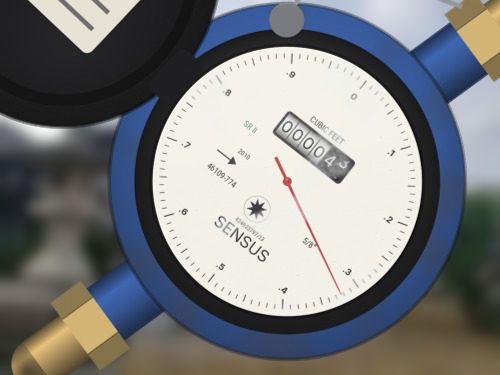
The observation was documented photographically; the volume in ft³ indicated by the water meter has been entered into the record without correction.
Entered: 43.32 ft³
